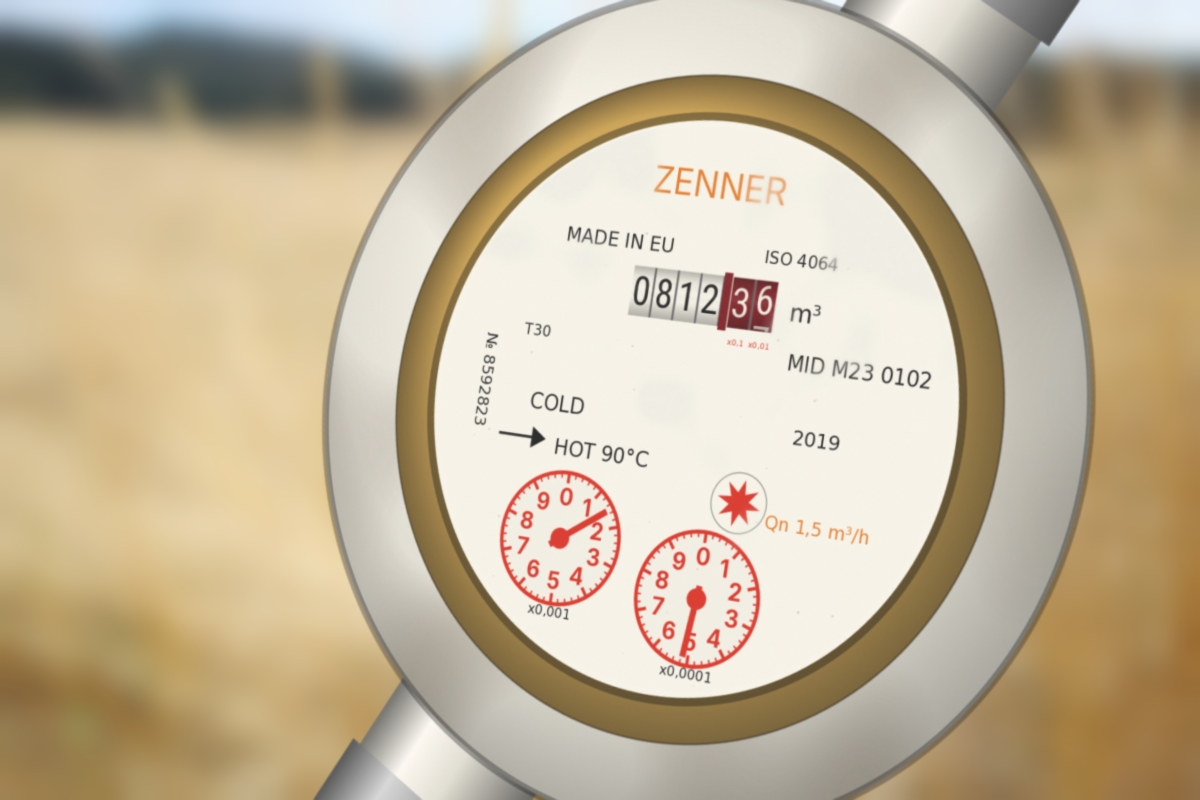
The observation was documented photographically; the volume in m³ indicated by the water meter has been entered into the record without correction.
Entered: 812.3615 m³
